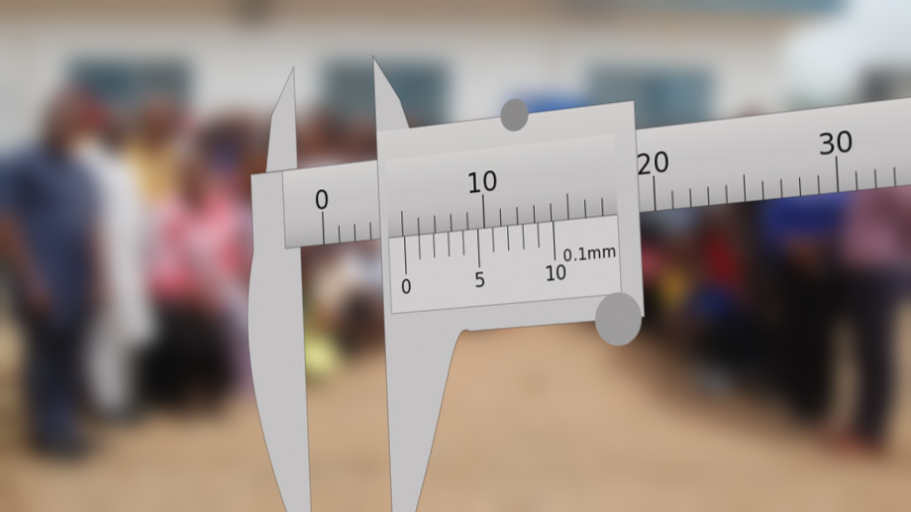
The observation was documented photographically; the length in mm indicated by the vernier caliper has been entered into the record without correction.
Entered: 5.1 mm
